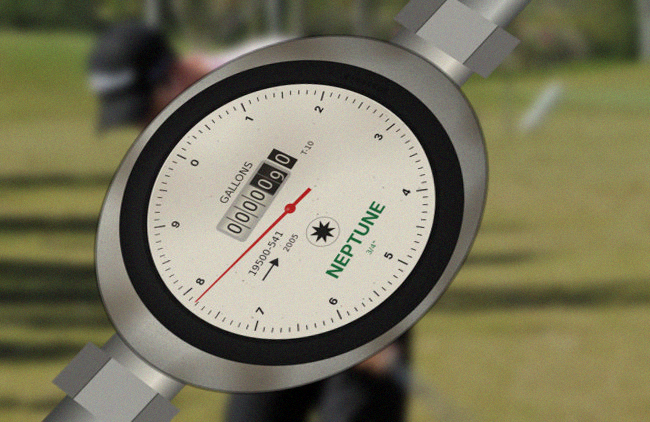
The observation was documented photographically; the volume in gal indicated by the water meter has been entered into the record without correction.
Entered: 87.8 gal
